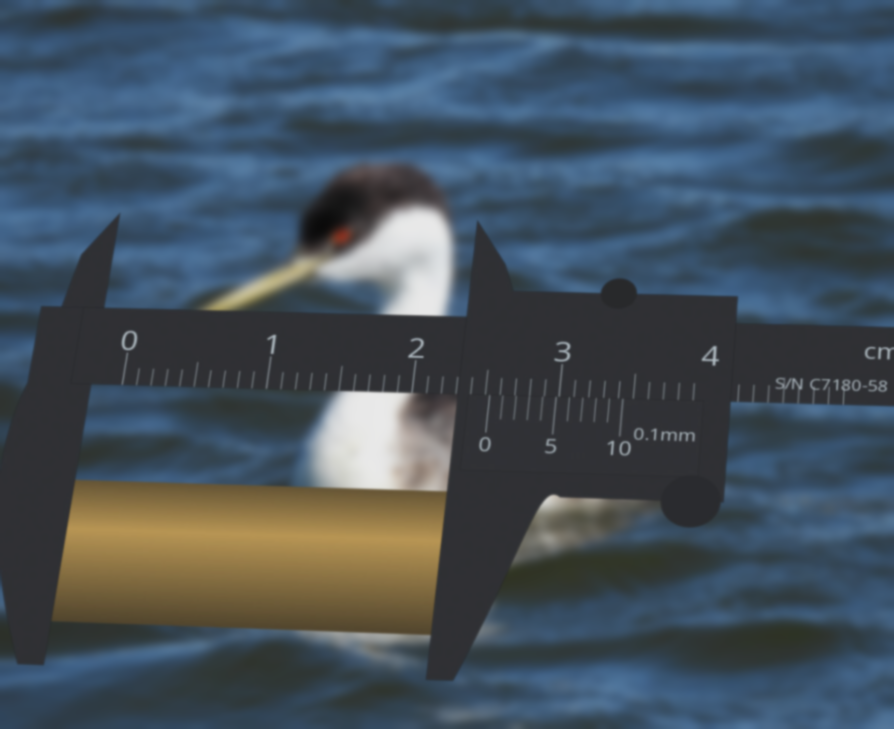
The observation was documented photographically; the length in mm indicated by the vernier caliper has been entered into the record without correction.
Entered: 25.3 mm
